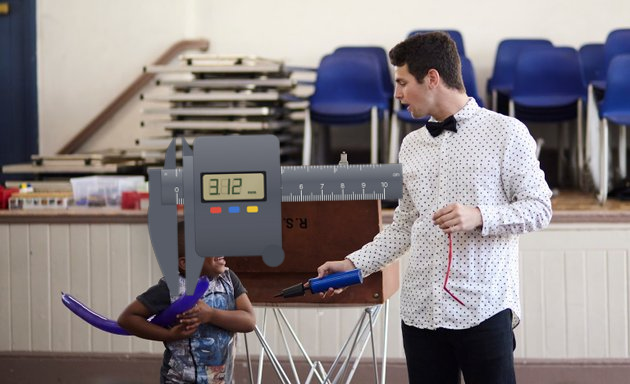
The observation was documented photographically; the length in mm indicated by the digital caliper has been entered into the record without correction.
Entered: 3.12 mm
